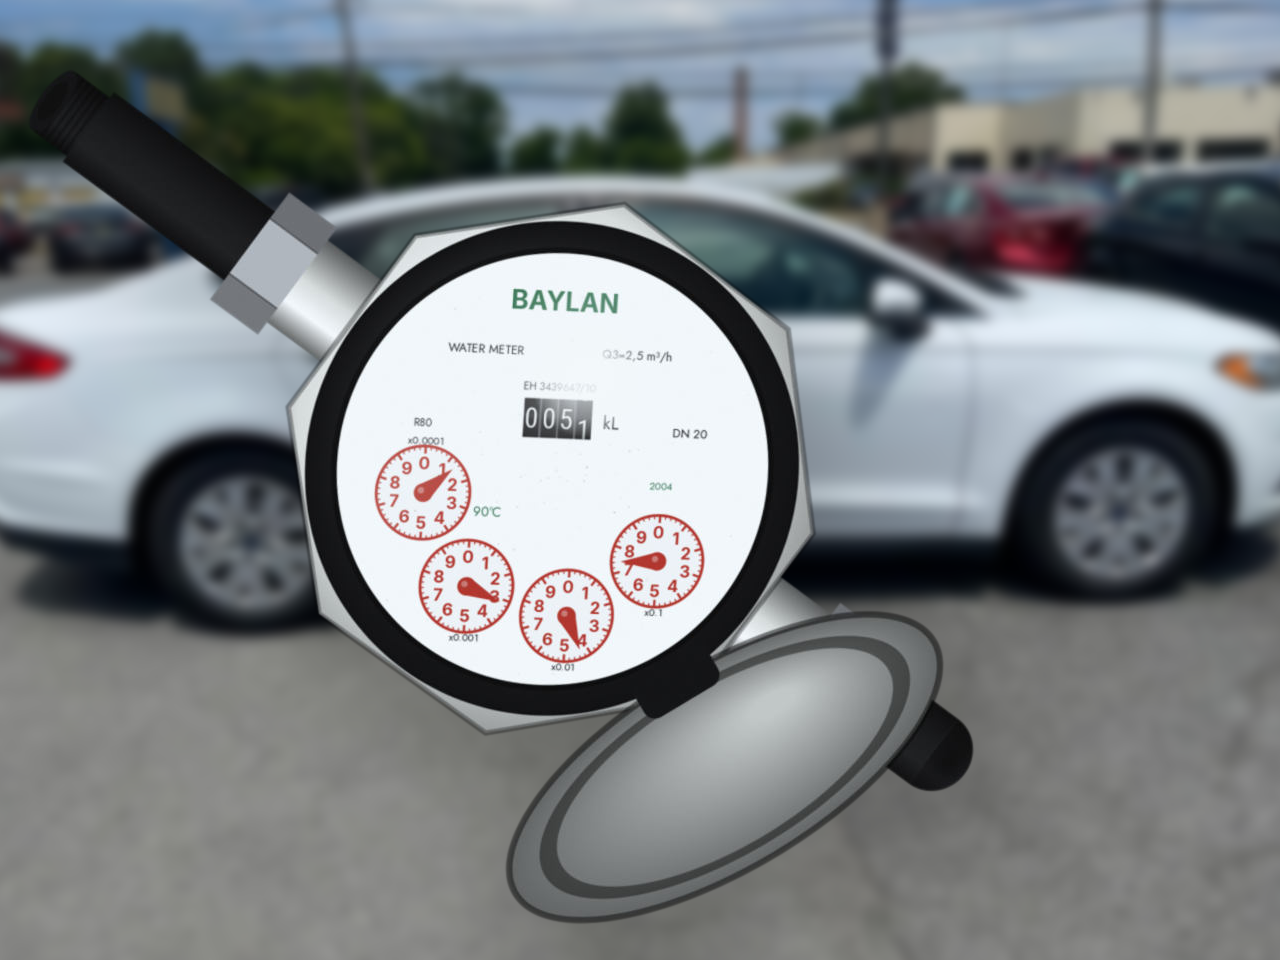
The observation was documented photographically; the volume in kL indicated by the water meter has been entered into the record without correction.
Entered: 50.7431 kL
